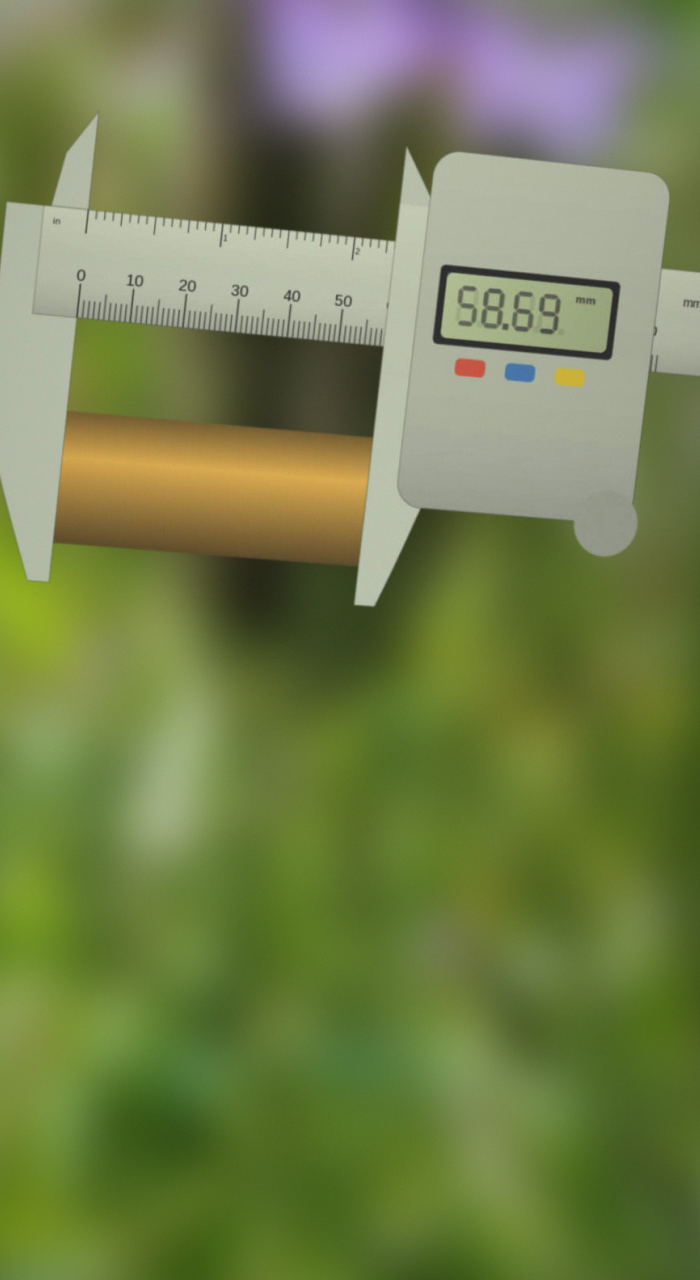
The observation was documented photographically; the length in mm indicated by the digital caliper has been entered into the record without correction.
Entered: 58.69 mm
